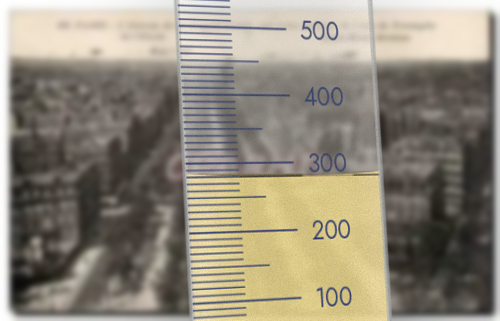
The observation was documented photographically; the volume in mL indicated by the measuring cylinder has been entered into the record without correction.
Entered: 280 mL
